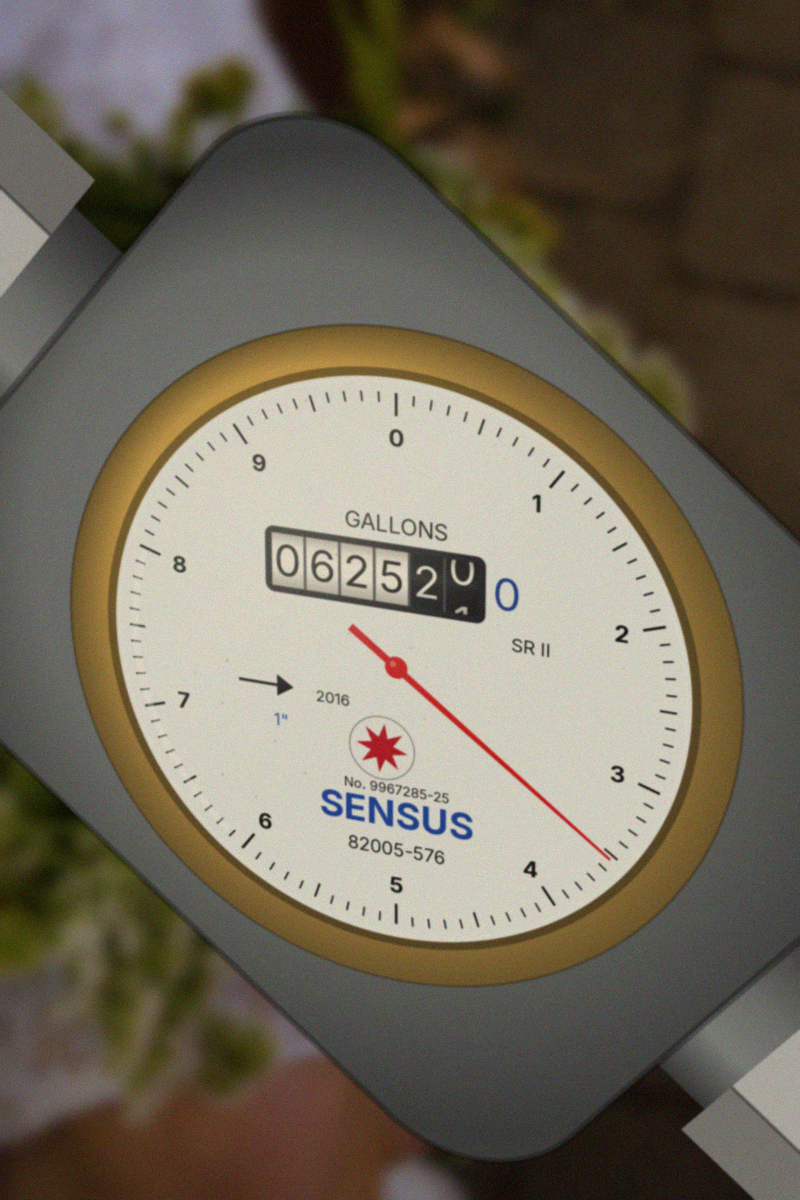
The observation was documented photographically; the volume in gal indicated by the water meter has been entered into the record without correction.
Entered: 625203.5 gal
